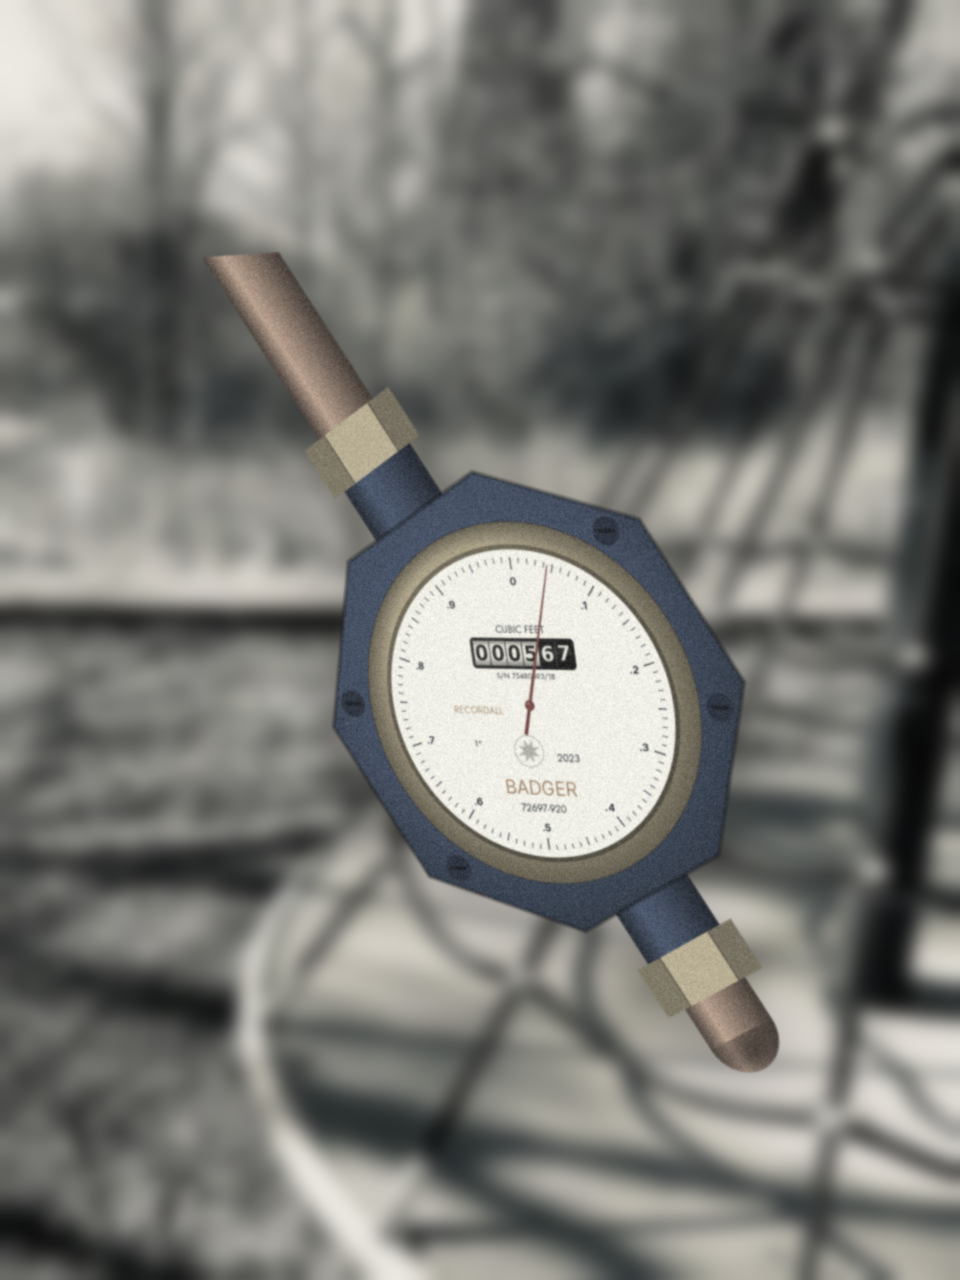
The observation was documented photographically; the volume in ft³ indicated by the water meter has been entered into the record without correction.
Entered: 567.04 ft³
